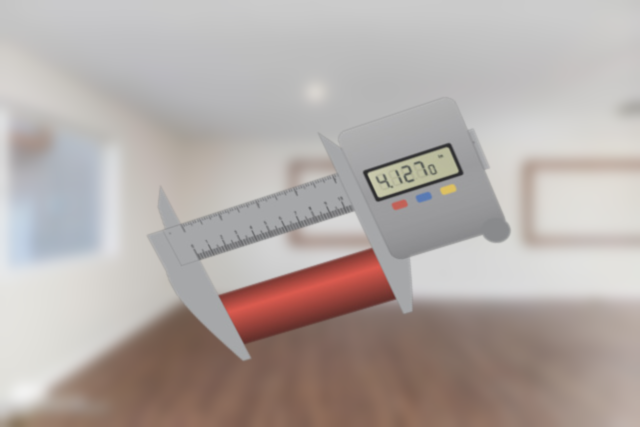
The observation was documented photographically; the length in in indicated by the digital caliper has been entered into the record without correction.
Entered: 4.1270 in
